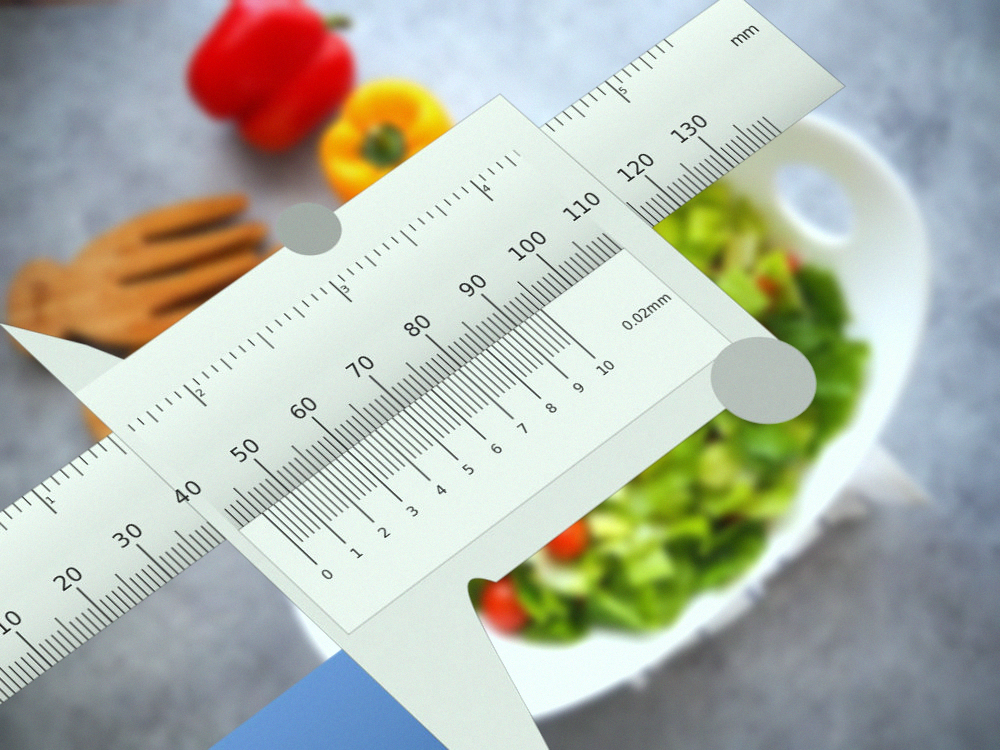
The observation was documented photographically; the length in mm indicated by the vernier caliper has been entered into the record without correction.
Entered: 45.2 mm
